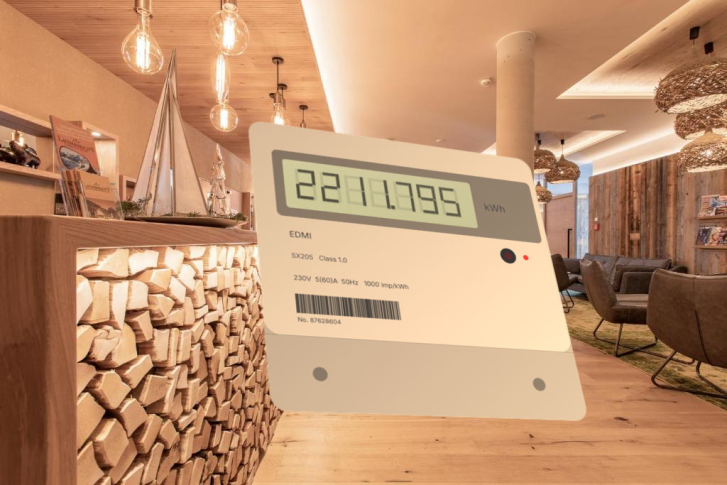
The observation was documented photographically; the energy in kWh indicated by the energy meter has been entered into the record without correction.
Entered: 2211.795 kWh
